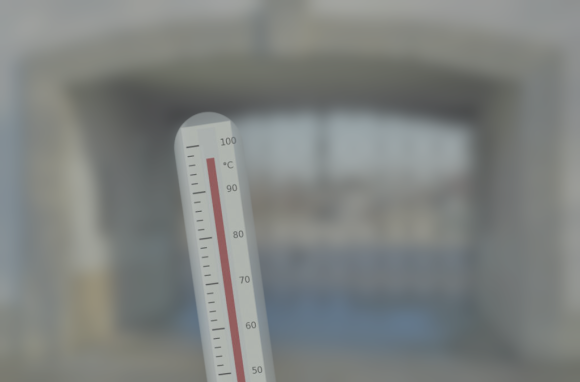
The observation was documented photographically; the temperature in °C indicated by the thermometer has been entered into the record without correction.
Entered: 97 °C
